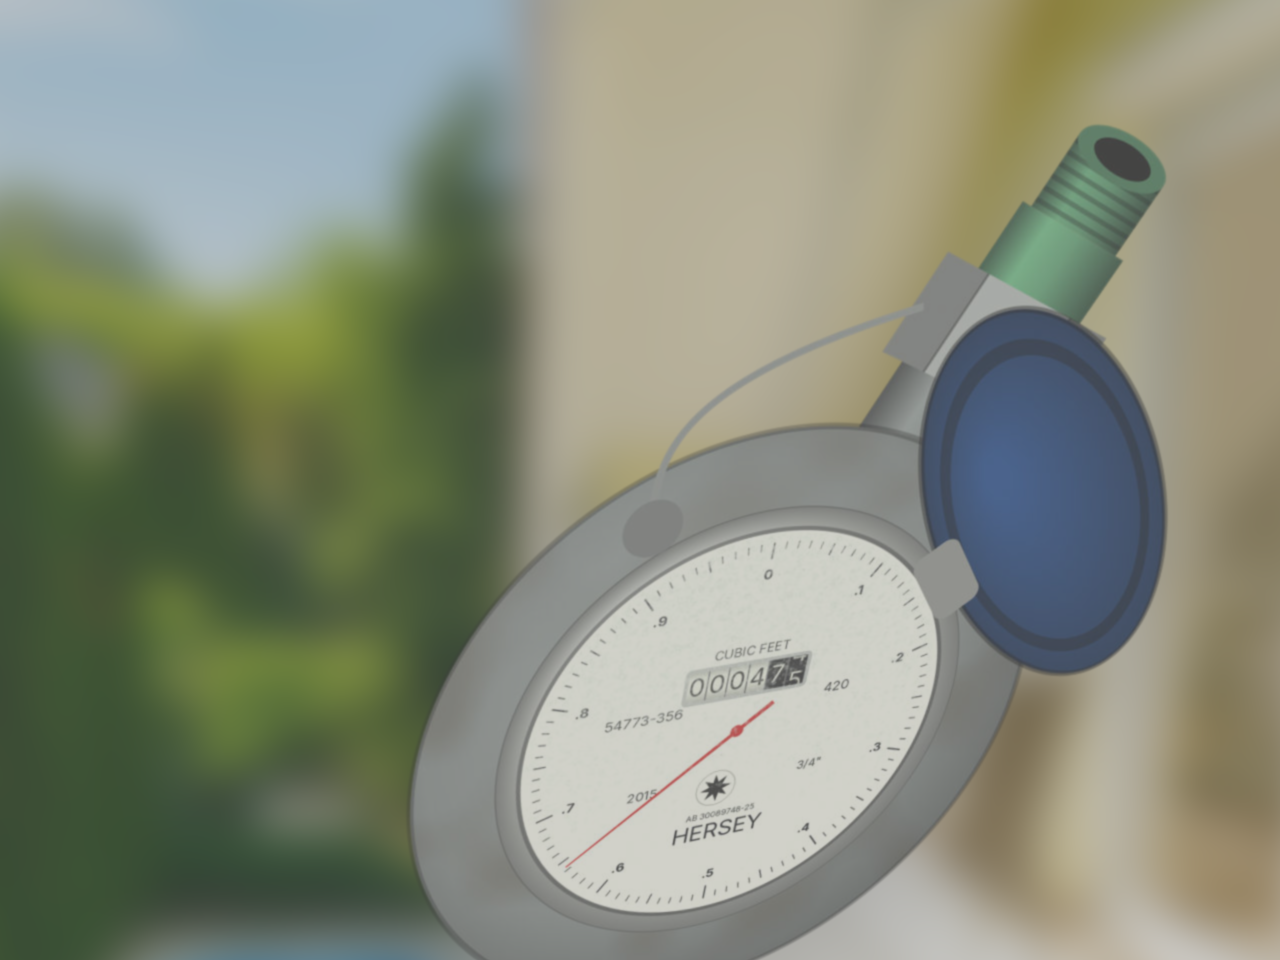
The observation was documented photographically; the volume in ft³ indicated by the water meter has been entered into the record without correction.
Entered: 474.64 ft³
